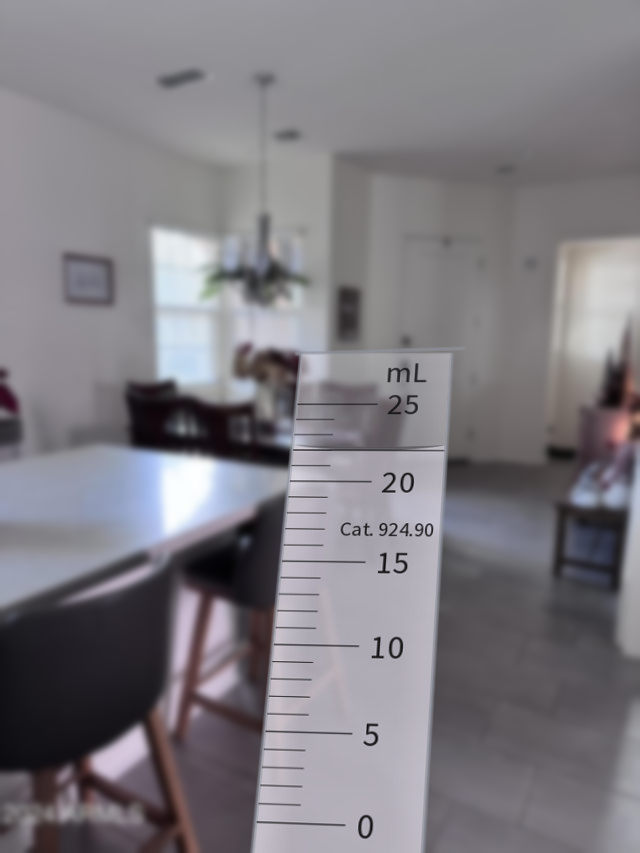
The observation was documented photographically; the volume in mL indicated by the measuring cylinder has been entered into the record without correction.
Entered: 22 mL
